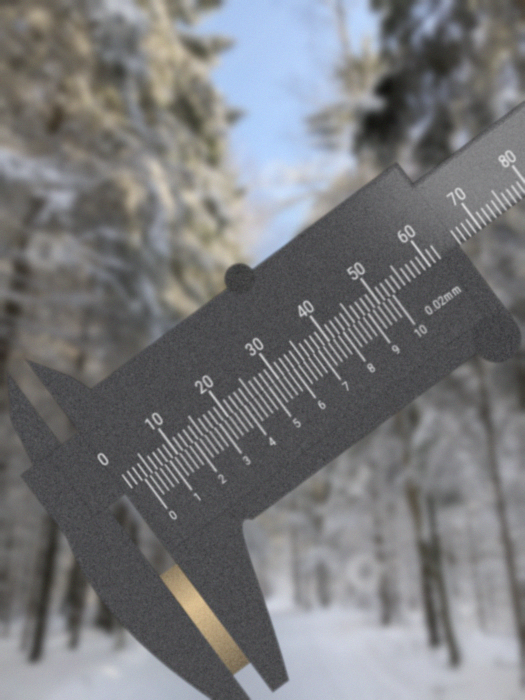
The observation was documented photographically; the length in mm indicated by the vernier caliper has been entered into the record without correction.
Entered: 3.5 mm
